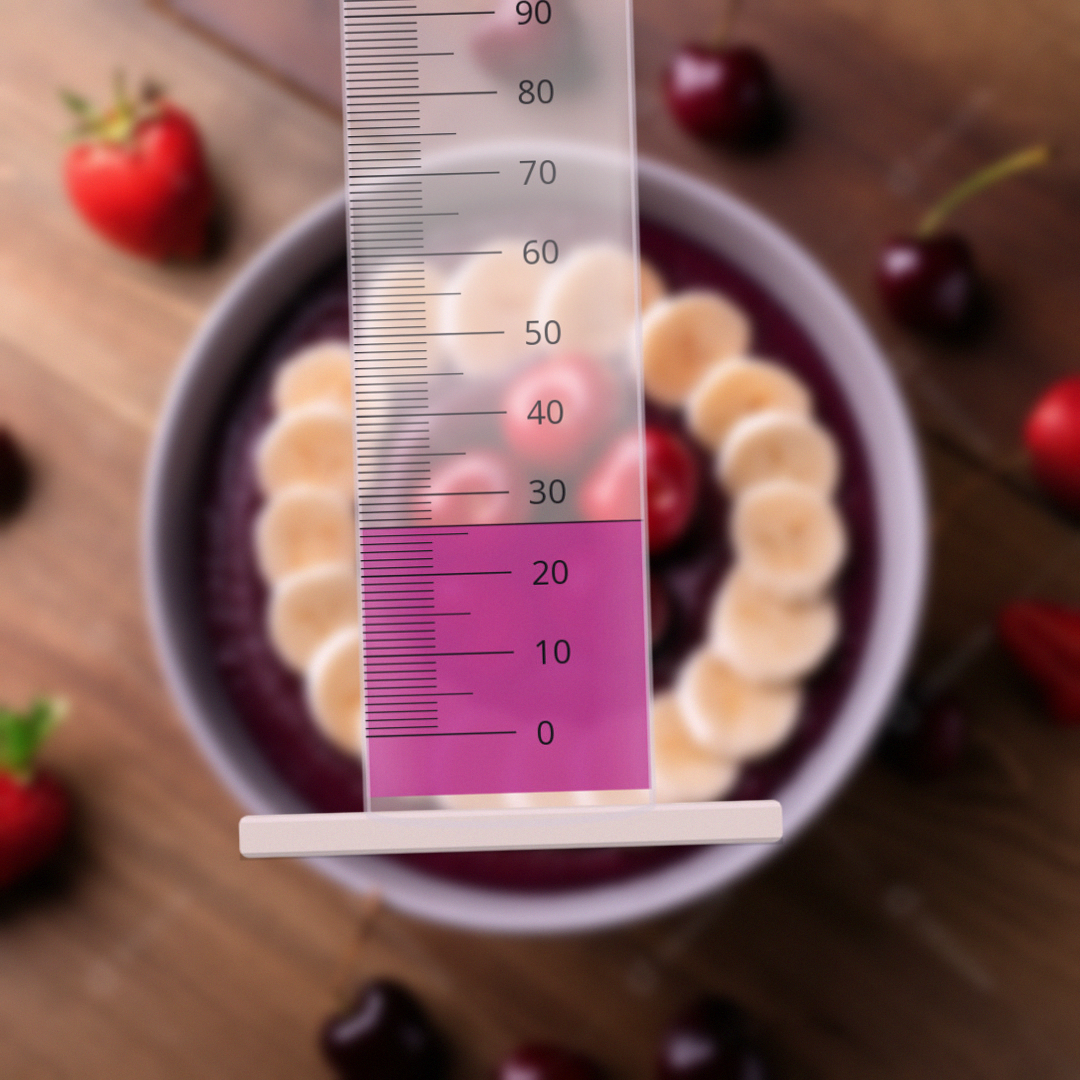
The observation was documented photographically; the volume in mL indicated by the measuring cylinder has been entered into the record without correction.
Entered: 26 mL
